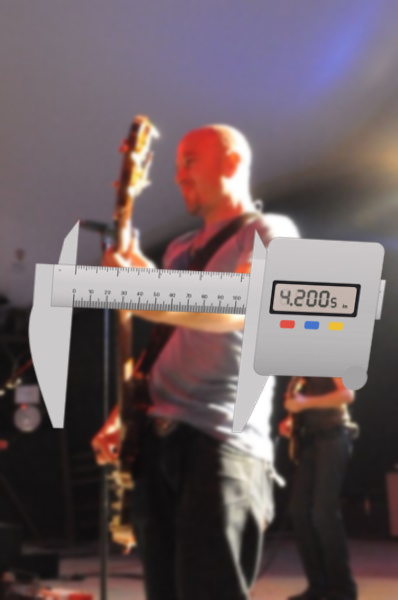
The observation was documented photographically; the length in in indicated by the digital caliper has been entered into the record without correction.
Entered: 4.2005 in
